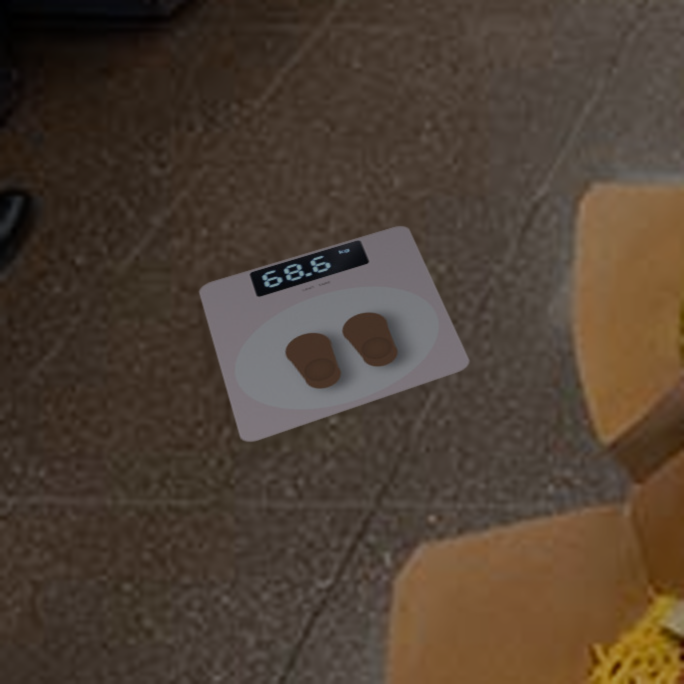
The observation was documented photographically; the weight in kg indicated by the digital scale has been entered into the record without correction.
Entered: 68.6 kg
